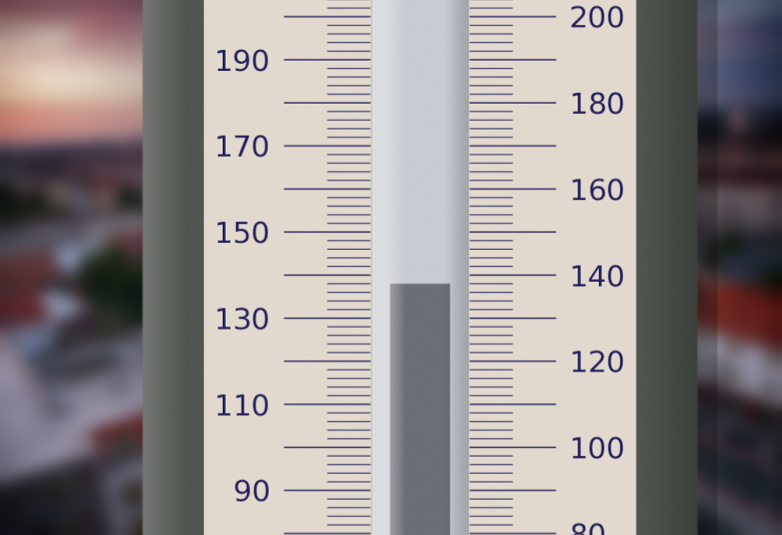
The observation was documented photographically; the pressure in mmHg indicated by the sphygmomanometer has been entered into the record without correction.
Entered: 138 mmHg
